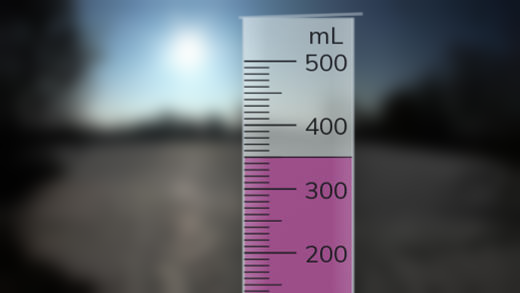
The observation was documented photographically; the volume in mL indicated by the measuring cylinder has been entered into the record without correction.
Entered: 350 mL
